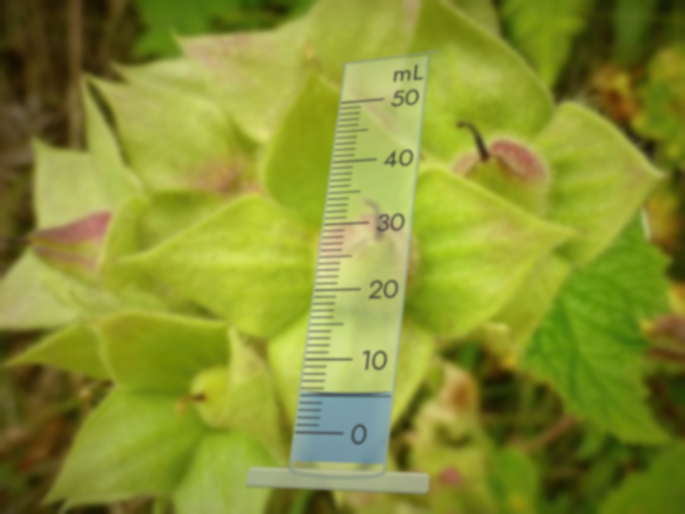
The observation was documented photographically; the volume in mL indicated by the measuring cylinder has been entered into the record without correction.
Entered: 5 mL
